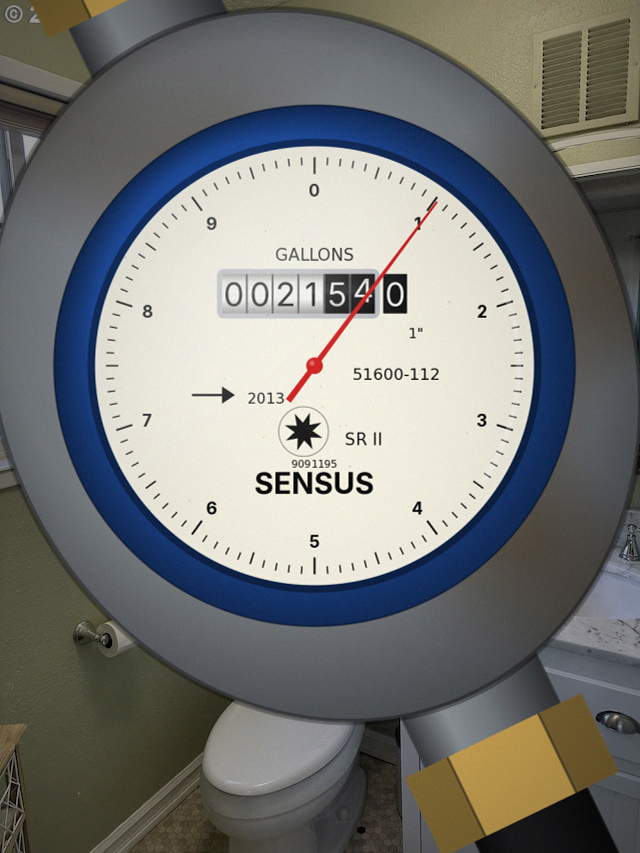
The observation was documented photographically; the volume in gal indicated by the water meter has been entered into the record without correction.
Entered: 21541.0 gal
